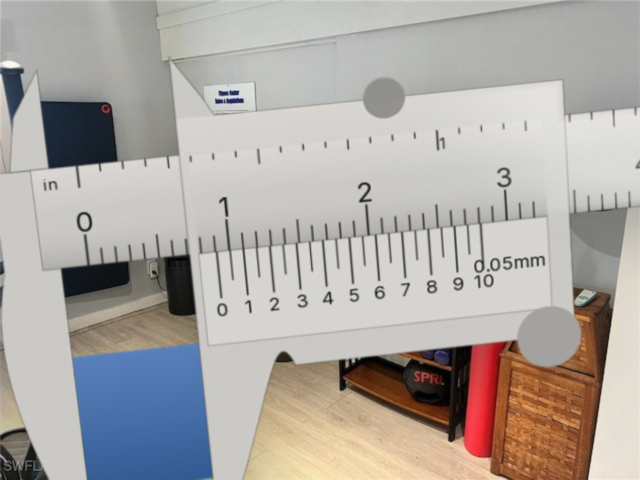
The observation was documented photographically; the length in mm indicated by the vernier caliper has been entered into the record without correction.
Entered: 9.1 mm
